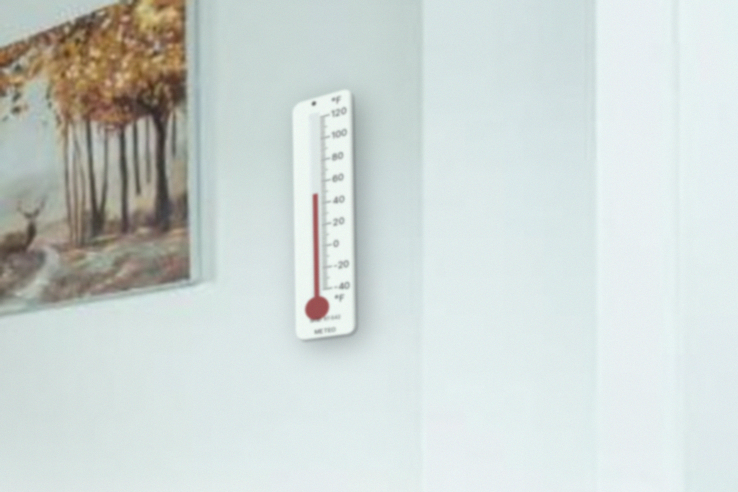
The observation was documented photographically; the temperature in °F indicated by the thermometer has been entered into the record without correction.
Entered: 50 °F
